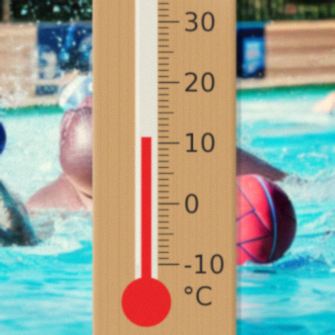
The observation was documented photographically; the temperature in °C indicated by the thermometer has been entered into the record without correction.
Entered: 11 °C
